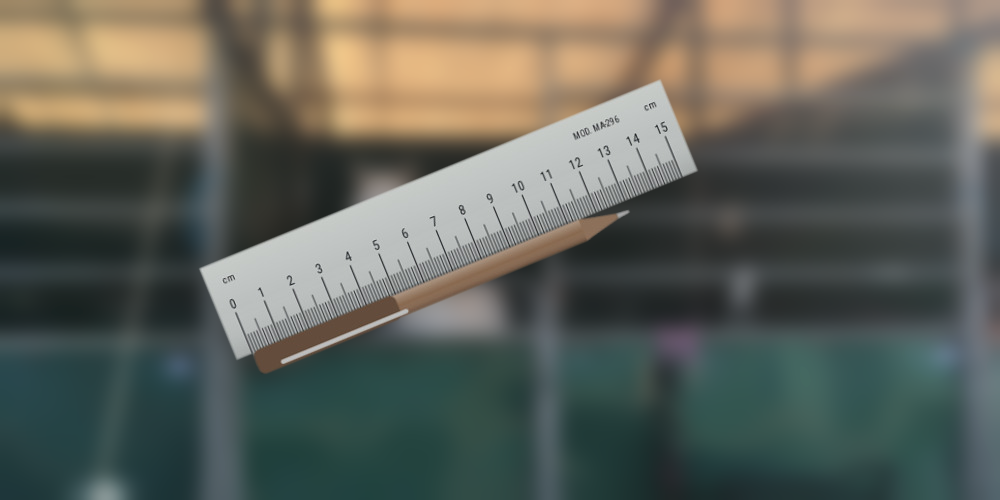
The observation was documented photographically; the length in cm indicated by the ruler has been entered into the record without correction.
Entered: 13 cm
